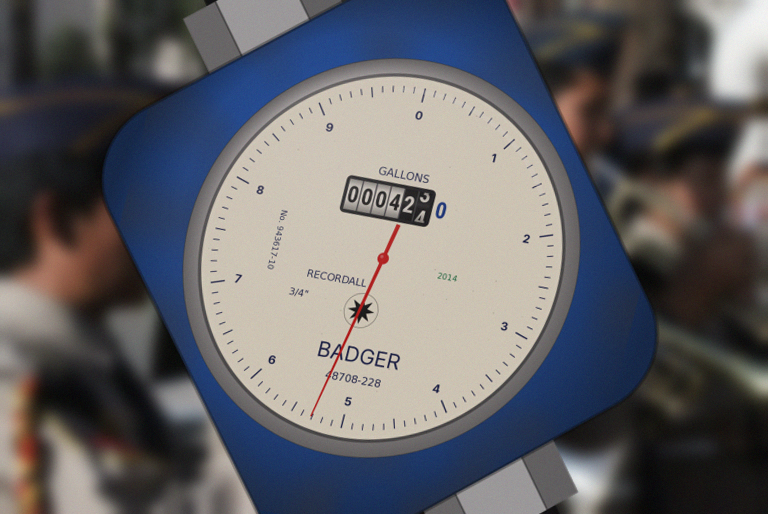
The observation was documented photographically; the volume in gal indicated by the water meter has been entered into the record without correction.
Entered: 4235.3 gal
